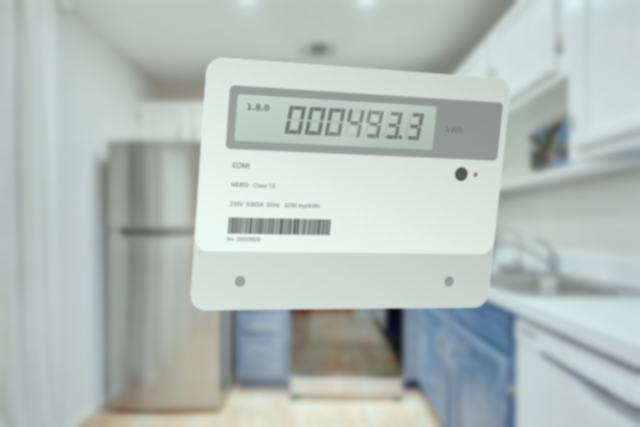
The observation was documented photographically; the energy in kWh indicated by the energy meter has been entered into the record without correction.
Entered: 493.3 kWh
